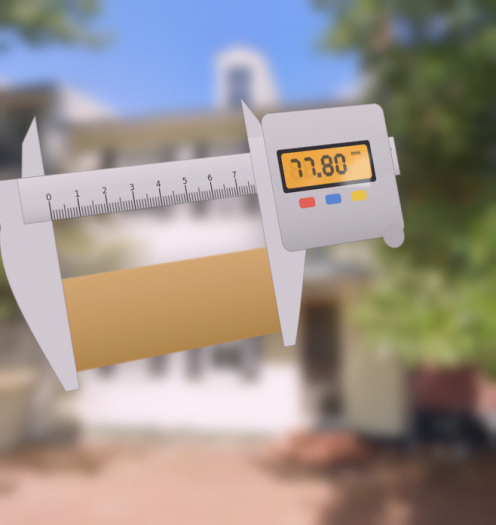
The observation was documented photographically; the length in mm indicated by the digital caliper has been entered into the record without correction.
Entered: 77.80 mm
